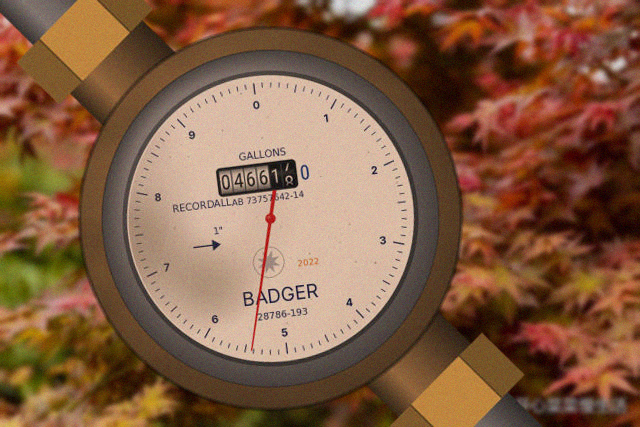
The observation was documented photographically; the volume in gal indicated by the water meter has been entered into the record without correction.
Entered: 466175.4 gal
